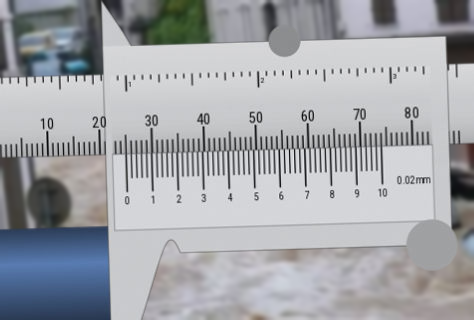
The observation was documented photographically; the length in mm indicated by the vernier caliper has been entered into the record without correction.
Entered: 25.0 mm
